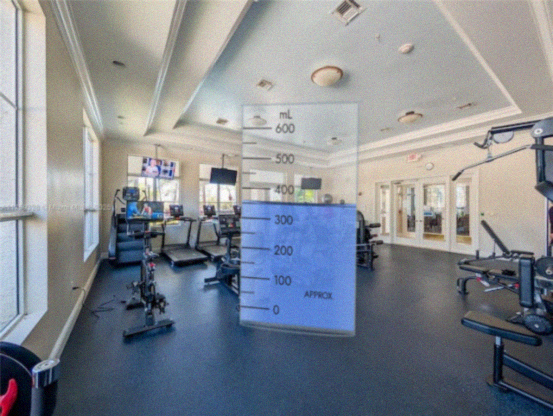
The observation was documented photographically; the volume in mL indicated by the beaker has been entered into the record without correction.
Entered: 350 mL
